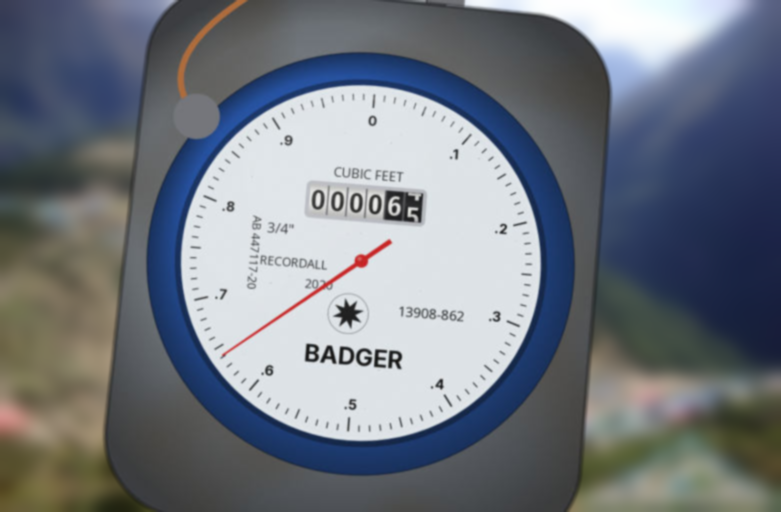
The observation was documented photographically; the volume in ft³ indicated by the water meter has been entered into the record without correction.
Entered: 64.64 ft³
